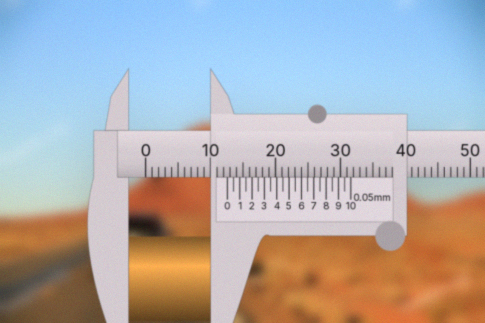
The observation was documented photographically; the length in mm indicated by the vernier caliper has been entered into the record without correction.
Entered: 12.6 mm
